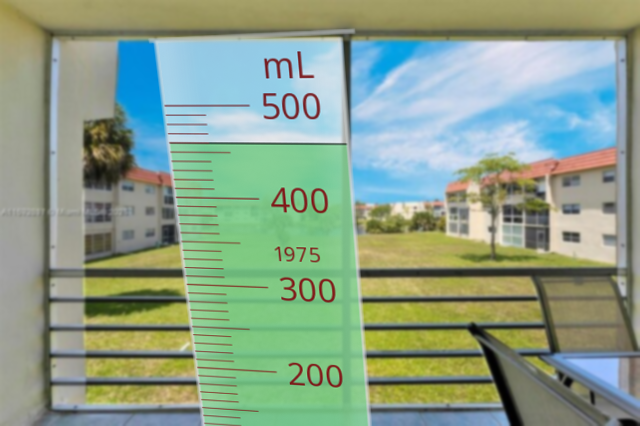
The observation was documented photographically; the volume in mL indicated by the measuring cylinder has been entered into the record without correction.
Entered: 460 mL
